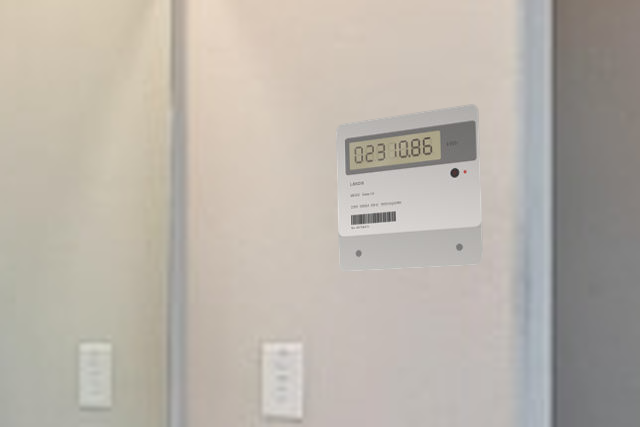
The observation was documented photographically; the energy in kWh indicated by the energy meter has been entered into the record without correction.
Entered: 2310.86 kWh
